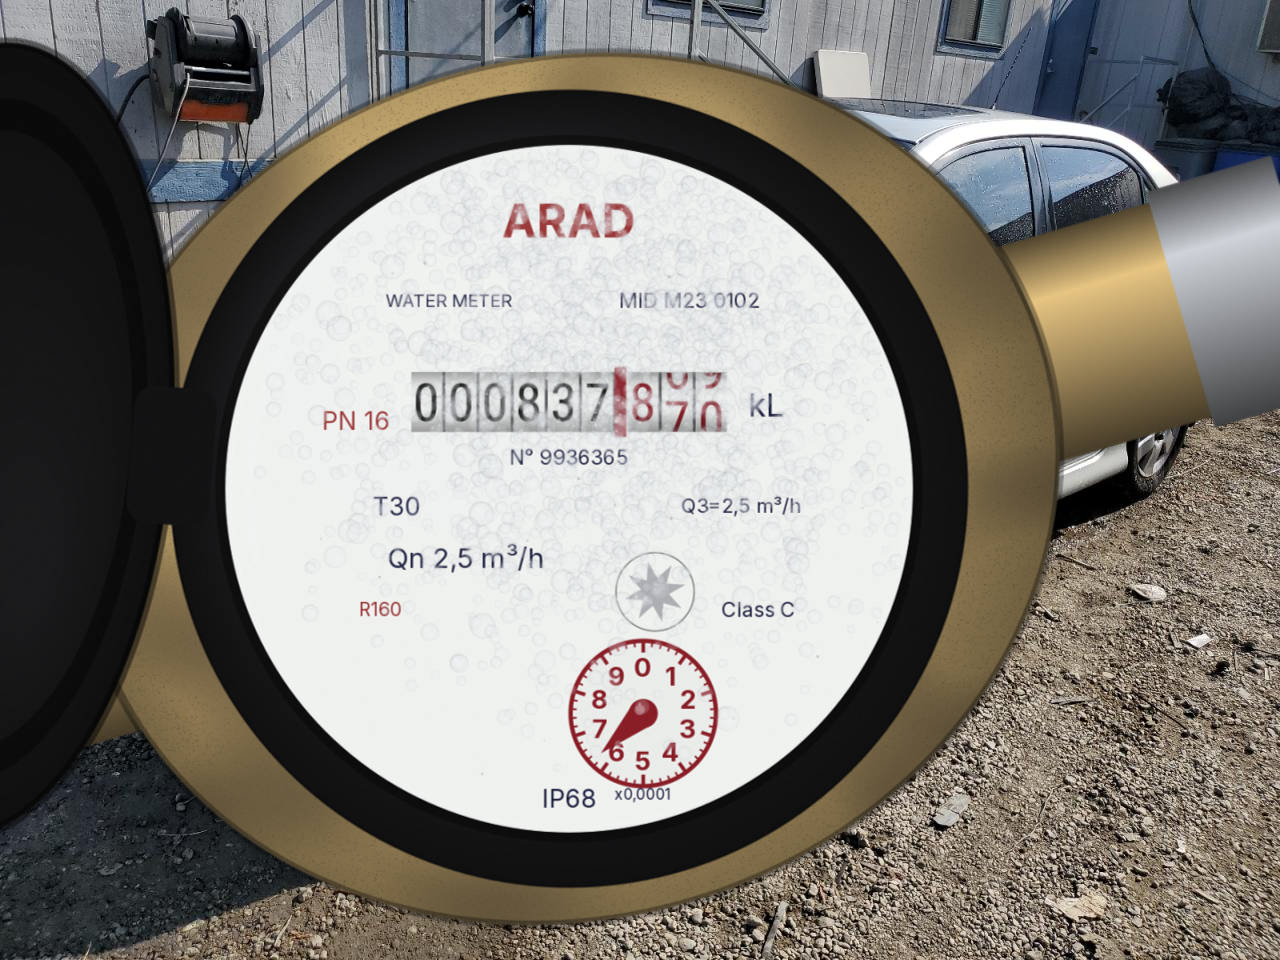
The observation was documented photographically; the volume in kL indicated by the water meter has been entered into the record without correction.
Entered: 837.8696 kL
